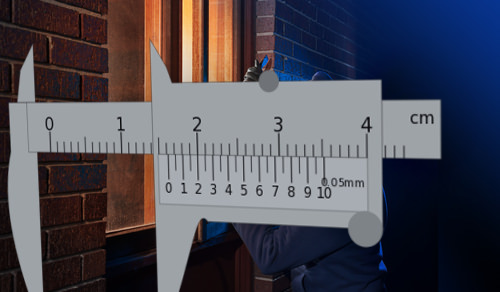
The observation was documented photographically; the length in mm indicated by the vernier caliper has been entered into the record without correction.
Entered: 16.2 mm
